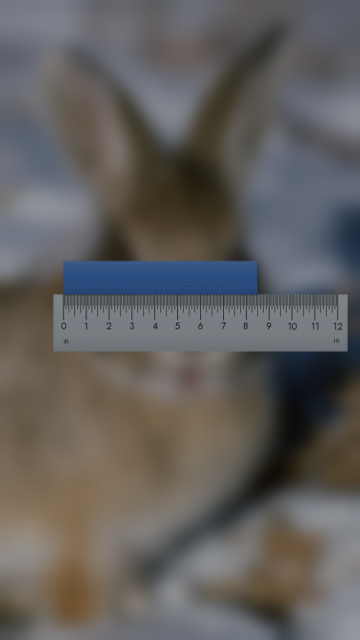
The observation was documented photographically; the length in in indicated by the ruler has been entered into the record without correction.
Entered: 8.5 in
